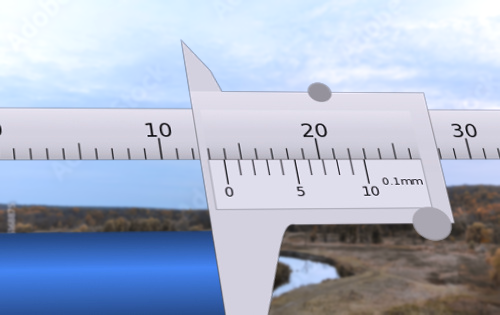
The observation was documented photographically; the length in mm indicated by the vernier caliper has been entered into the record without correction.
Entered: 13.9 mm
